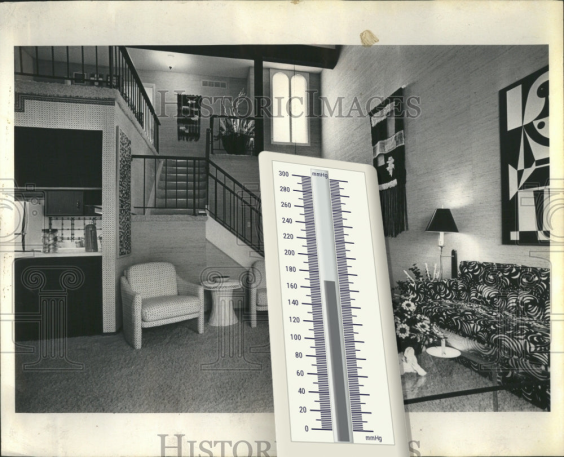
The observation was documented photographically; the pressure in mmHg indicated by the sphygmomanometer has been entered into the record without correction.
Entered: 170 mmHg
